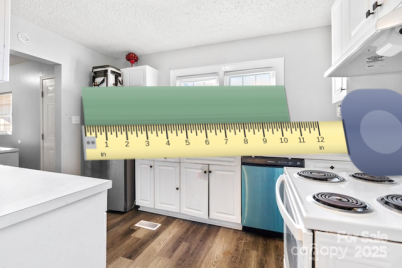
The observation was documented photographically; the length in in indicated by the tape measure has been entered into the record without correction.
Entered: 10.5 in
